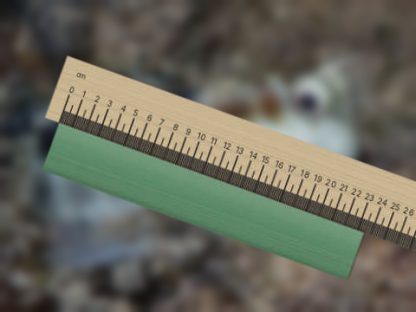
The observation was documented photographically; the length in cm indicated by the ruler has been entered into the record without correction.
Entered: 23.5 cm
